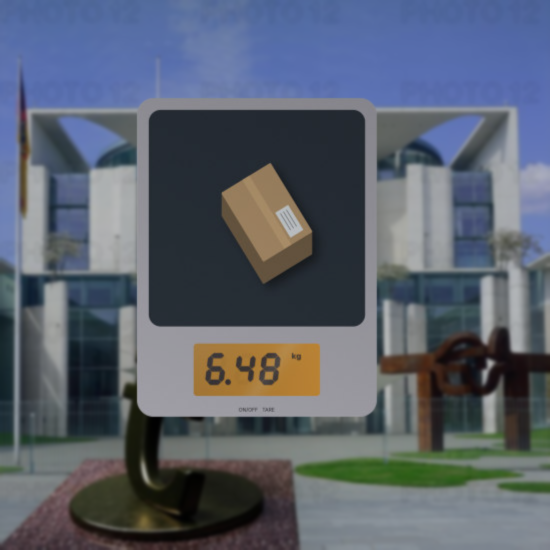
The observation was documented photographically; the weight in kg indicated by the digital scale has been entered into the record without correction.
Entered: 6.48 kg
